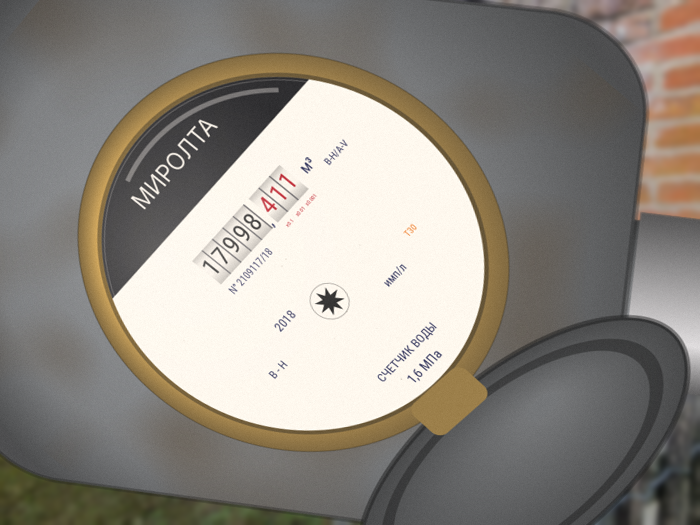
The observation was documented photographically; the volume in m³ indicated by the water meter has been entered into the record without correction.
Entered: 17998.411 m³
